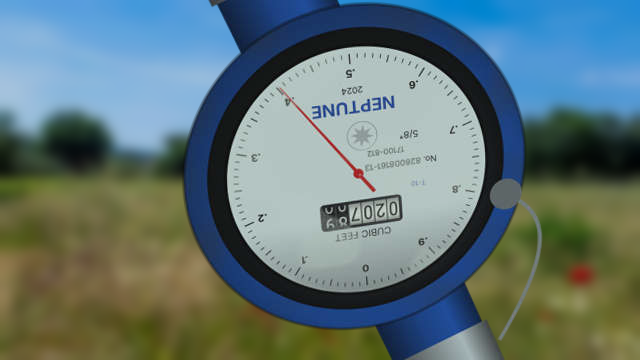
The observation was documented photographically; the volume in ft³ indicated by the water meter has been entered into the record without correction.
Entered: 20789.40 ft³
